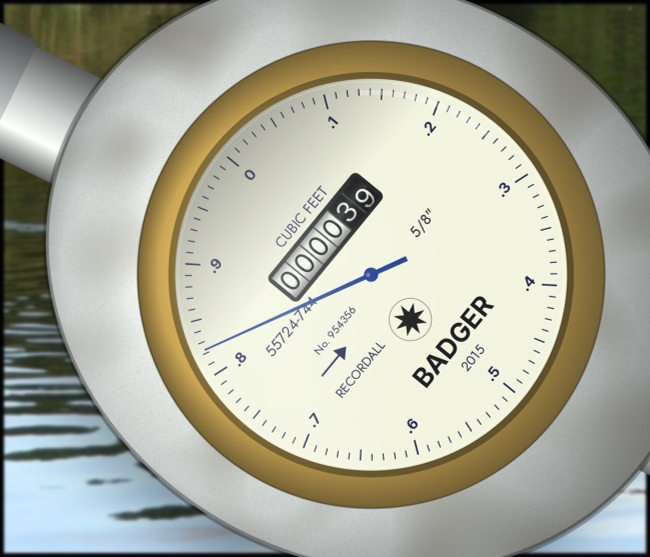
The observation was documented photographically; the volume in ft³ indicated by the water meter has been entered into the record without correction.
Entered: 38.82 ft³
